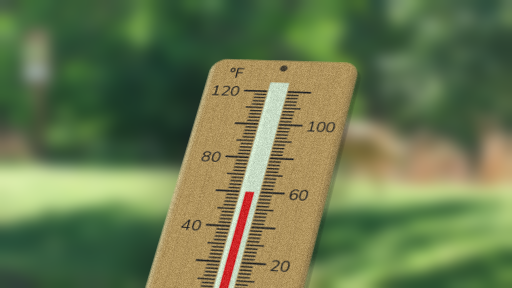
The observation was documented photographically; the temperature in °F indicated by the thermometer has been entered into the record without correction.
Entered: 60 °F
